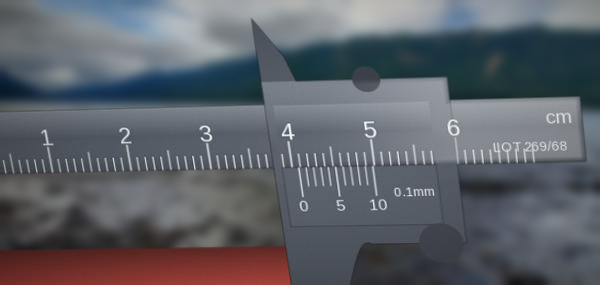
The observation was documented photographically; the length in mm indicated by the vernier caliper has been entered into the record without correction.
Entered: 40.8 mm
